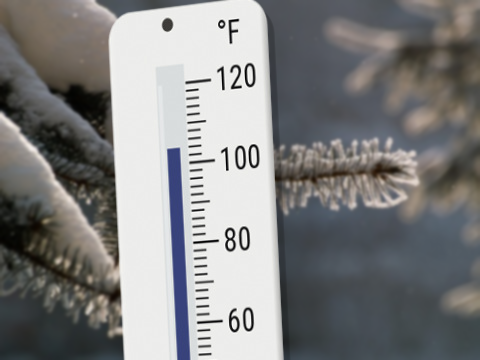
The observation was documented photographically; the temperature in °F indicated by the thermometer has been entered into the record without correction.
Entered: 104 °F
